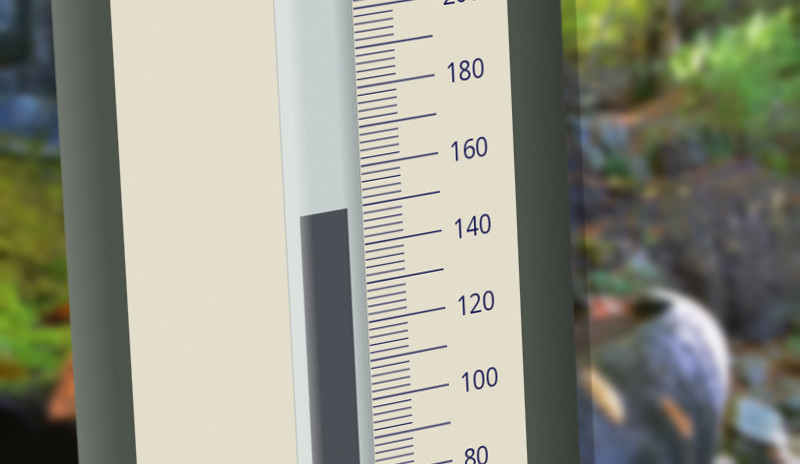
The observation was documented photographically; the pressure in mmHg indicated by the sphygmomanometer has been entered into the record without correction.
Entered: 150 mmHg
